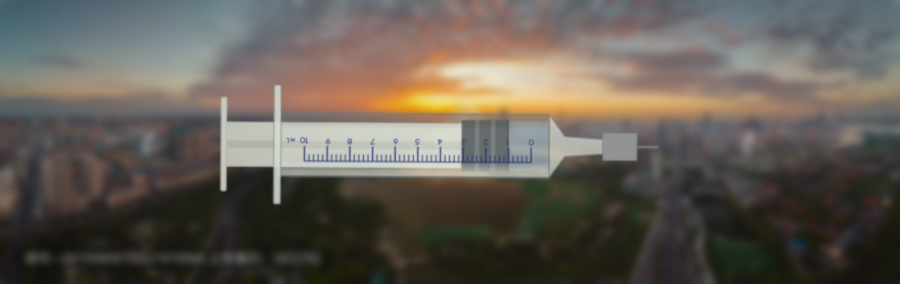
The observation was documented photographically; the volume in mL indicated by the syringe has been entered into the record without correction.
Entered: 1 mL
